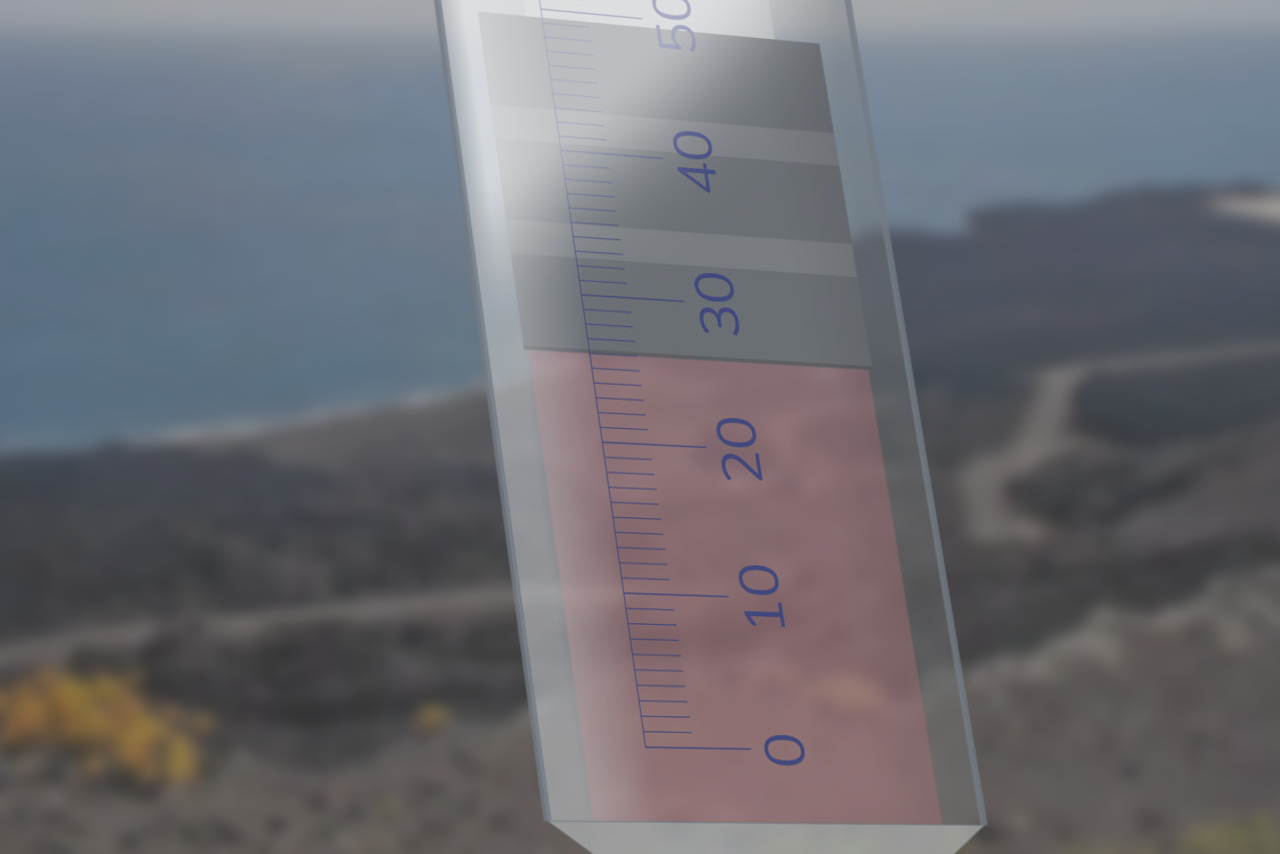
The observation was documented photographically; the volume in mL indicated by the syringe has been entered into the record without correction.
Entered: 26 mL
